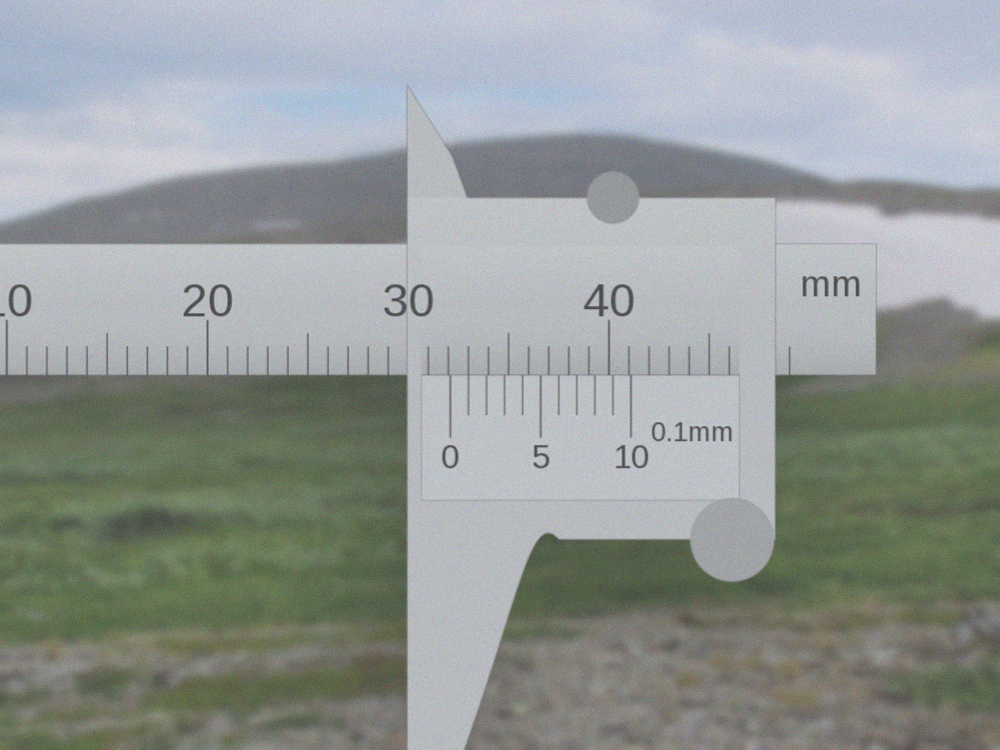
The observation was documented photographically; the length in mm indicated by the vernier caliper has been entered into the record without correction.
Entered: 32.1 mm
